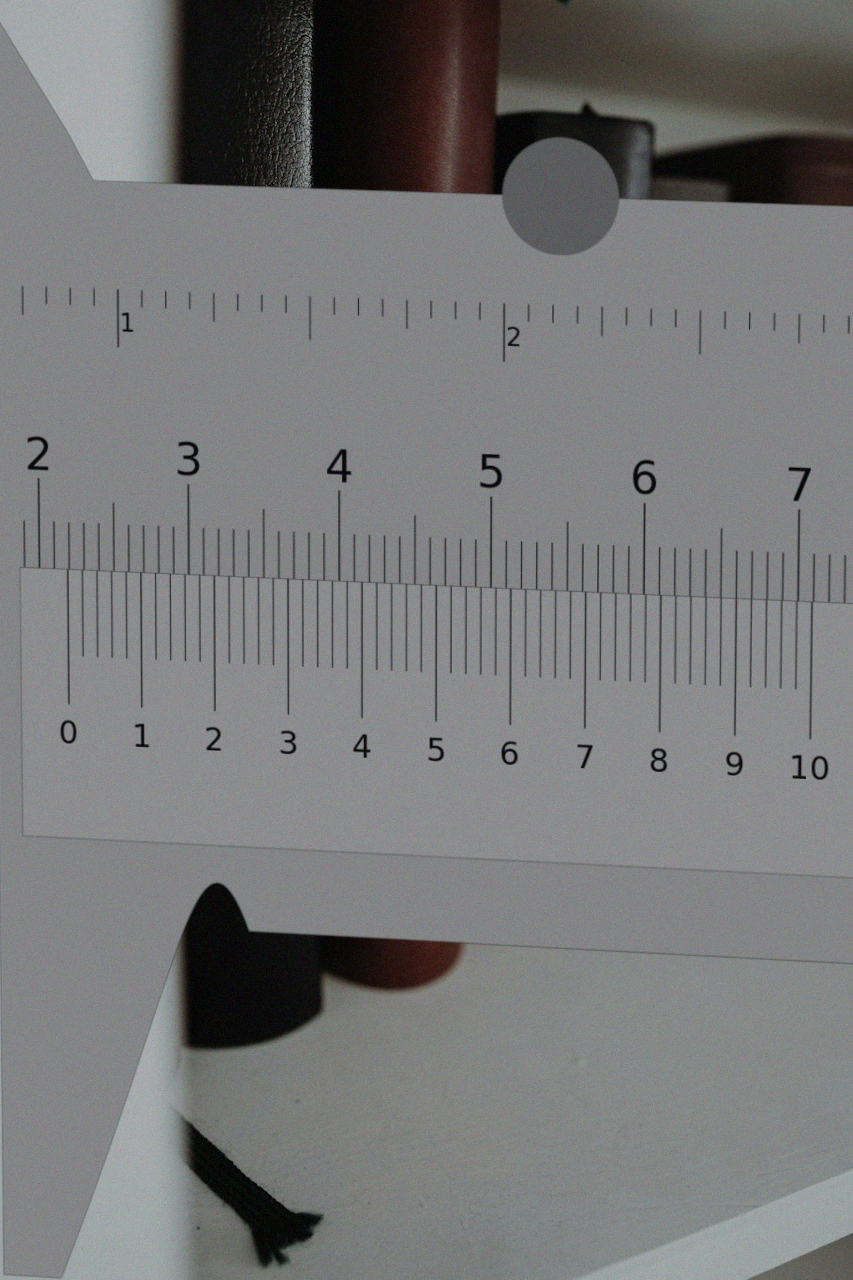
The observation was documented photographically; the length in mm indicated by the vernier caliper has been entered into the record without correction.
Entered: 21.9 mm
